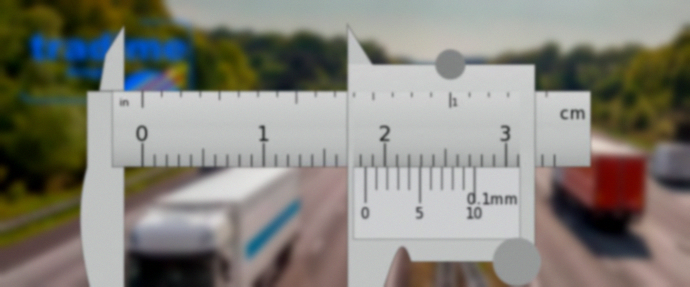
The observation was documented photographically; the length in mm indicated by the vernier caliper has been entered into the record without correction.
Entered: 18.4 mm
